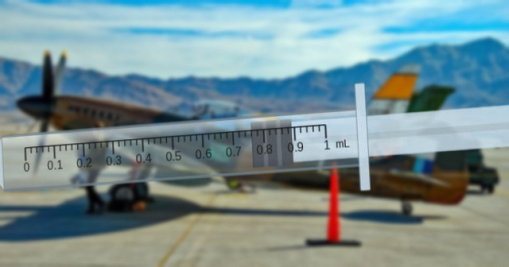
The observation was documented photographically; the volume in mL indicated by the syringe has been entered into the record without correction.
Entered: 0.76 mL
